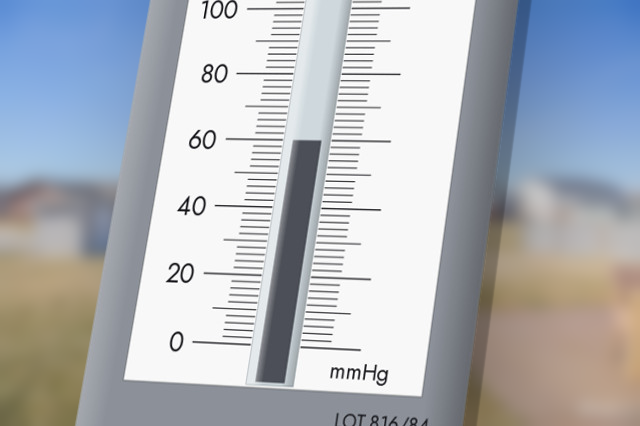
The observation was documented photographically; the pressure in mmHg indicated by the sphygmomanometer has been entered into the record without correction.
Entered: 60 mmHg
